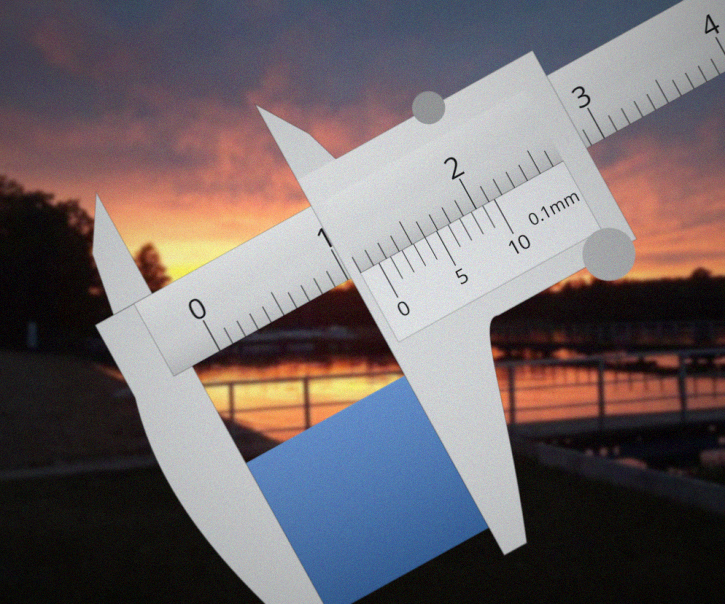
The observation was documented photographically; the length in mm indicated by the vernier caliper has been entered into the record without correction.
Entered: 12.4 mm
